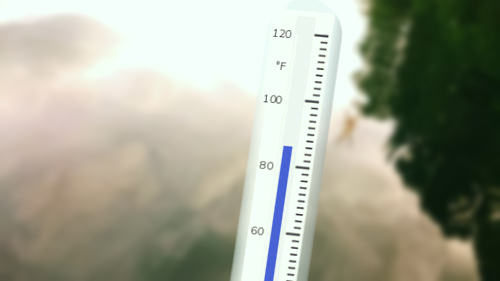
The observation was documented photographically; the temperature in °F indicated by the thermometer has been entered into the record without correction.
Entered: 86 °F
